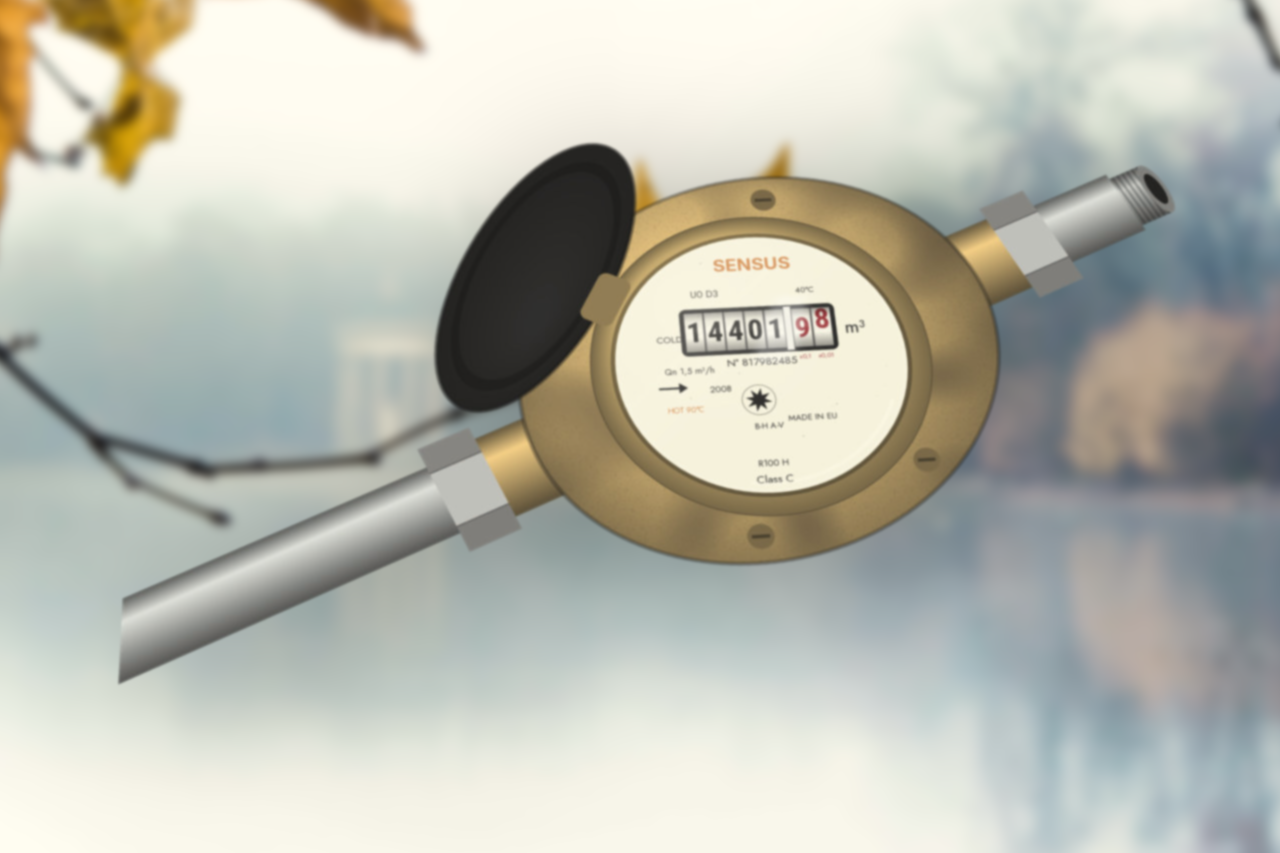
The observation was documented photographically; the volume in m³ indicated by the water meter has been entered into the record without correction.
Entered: 14401.98 m³
